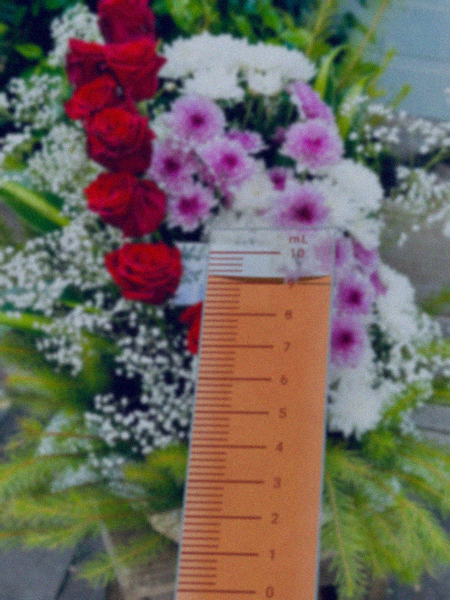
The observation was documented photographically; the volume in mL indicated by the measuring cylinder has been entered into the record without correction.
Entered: 9 mL
